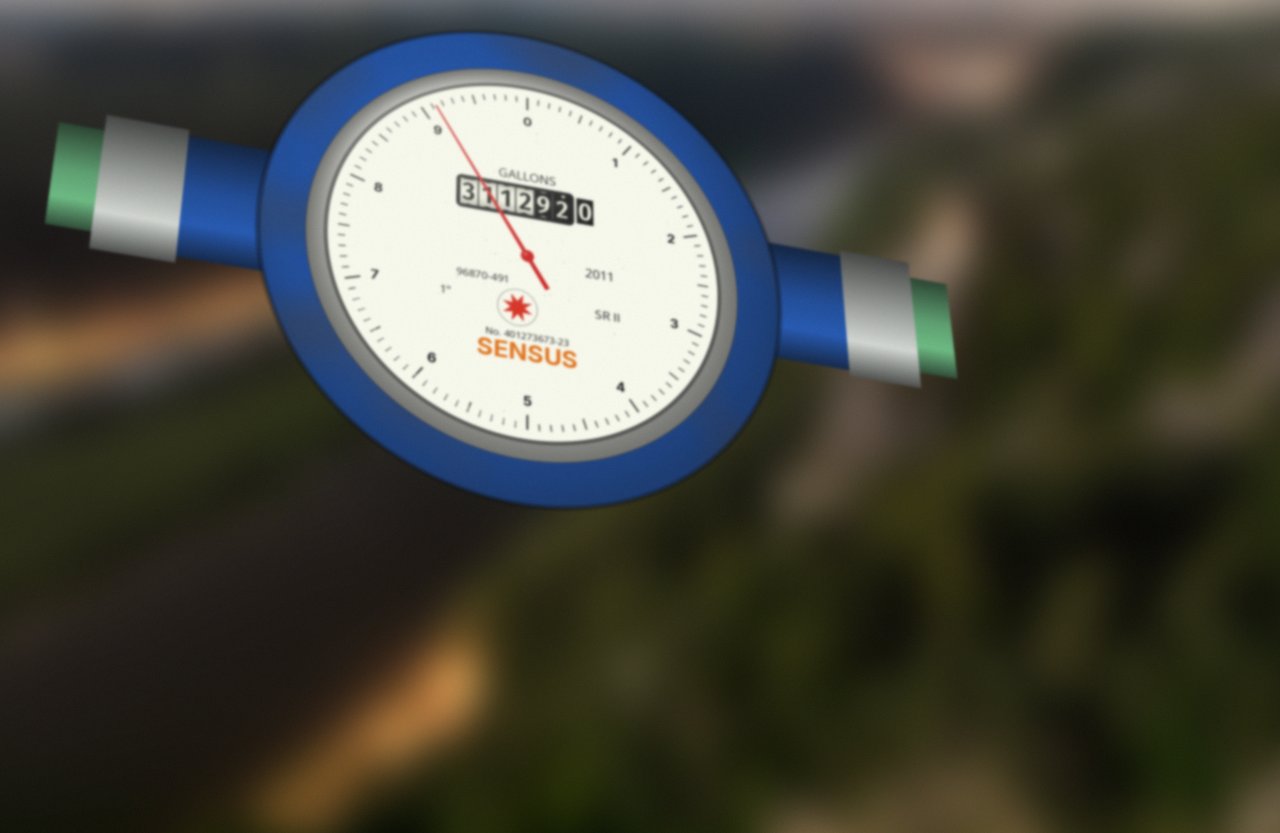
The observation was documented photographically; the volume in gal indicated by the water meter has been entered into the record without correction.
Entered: 3112919.1 gal
